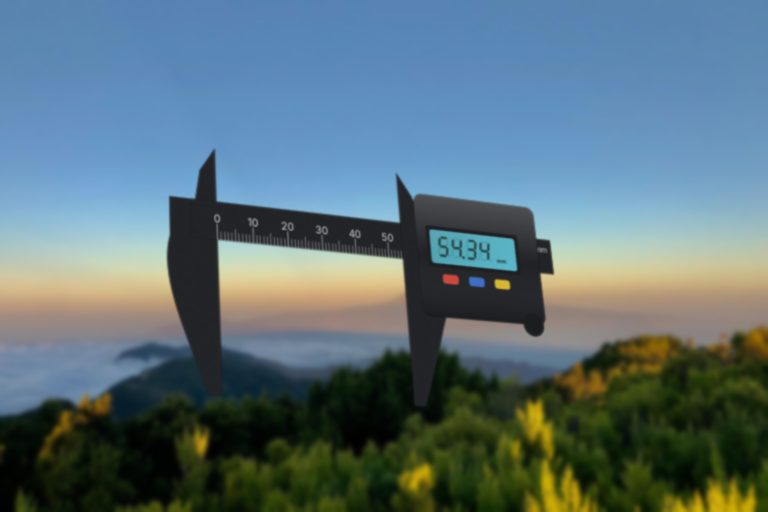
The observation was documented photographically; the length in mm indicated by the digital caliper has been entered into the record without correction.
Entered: 54.34 mm
